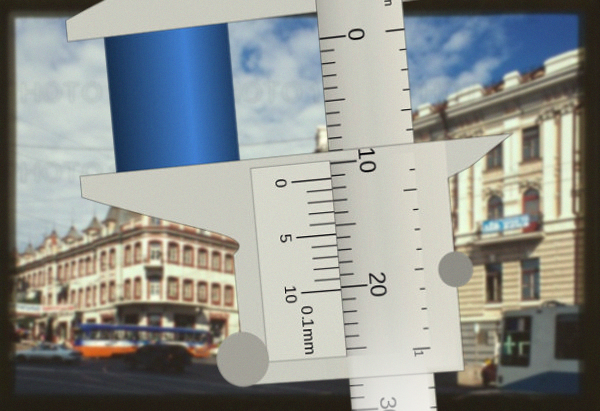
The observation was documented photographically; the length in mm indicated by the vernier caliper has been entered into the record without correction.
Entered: 11.2 mm
